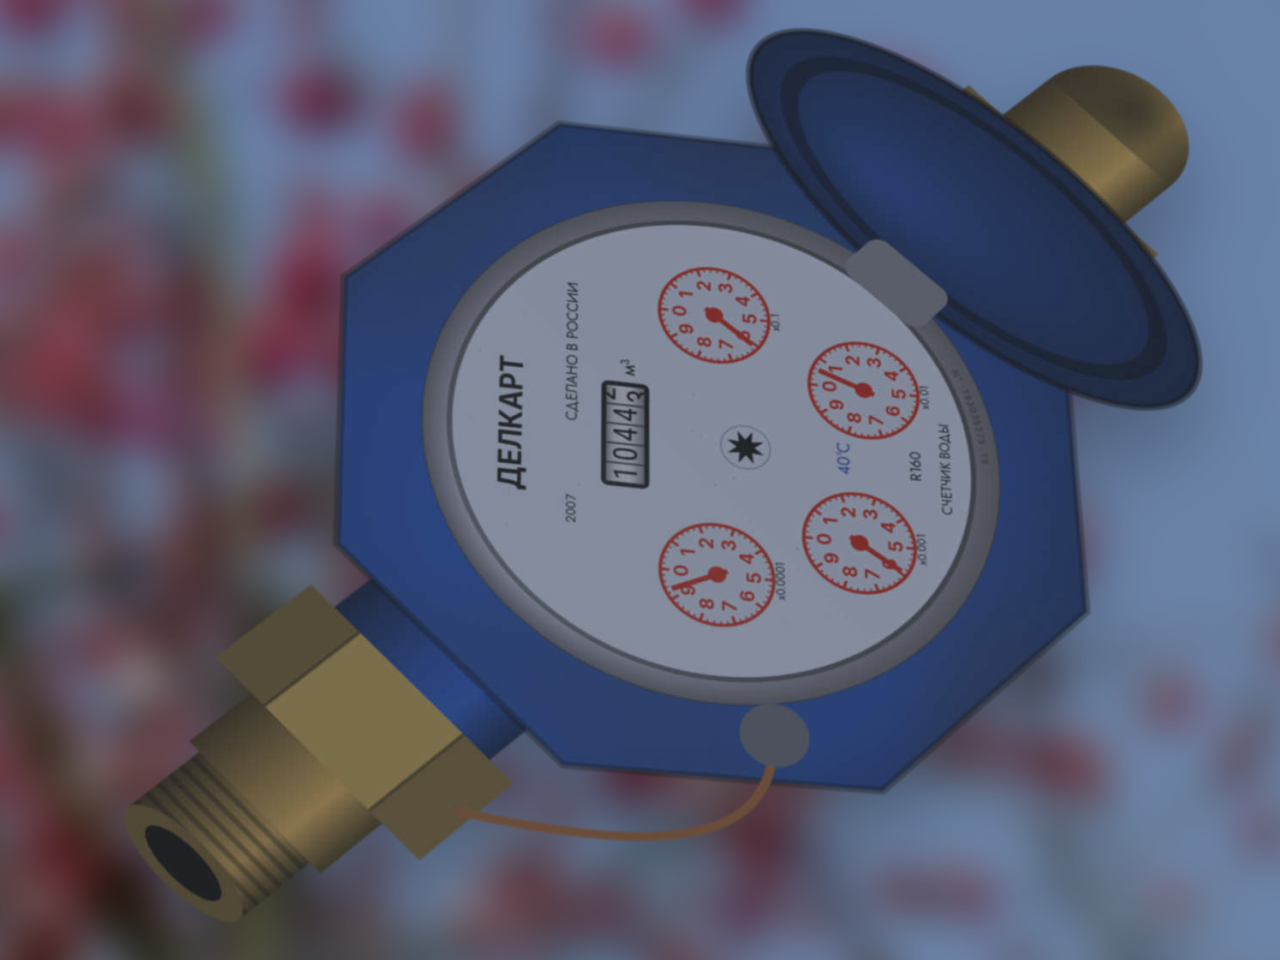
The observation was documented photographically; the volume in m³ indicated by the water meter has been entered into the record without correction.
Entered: 10442.6059 m³
